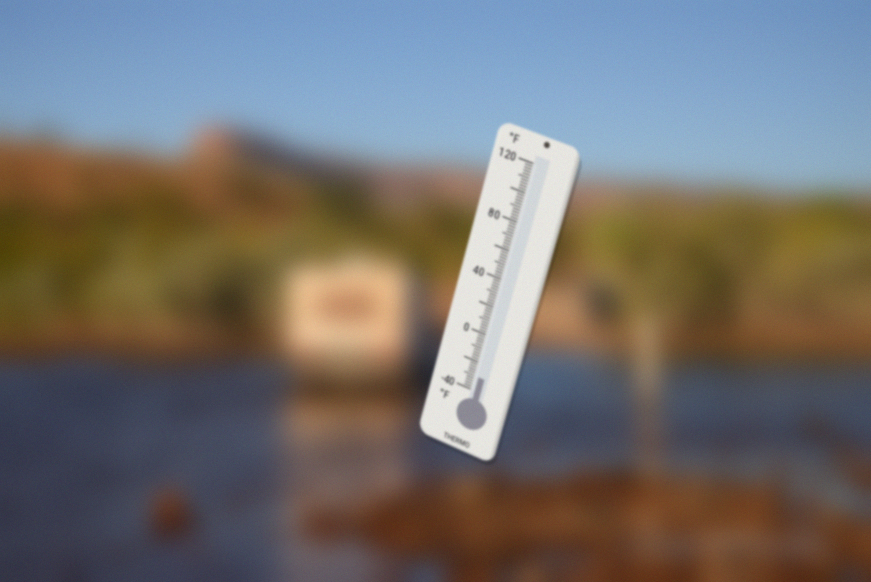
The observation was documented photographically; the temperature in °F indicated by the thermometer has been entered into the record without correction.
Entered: -30 °F
